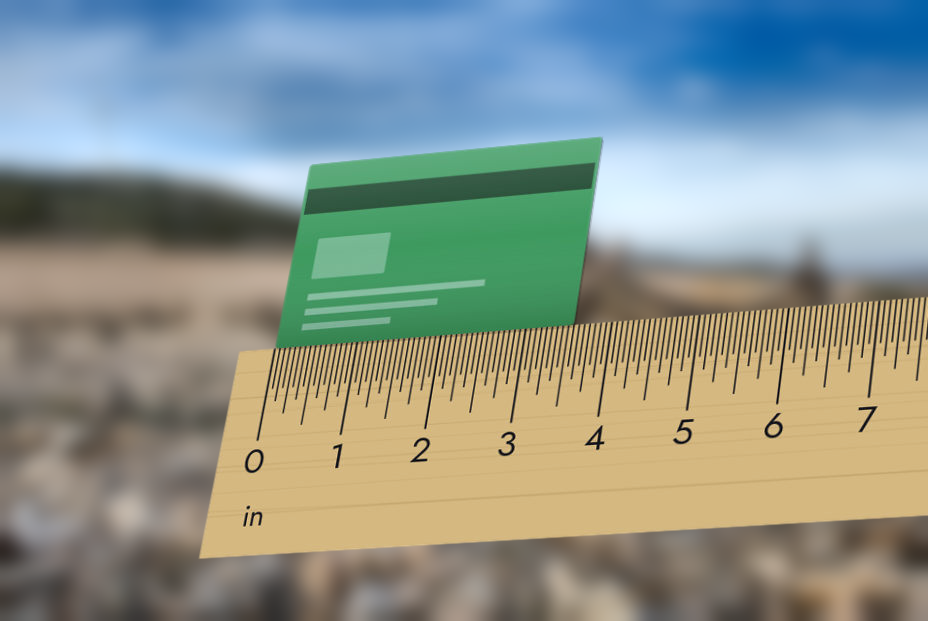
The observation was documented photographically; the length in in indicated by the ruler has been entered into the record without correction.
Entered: 3.5625 in
